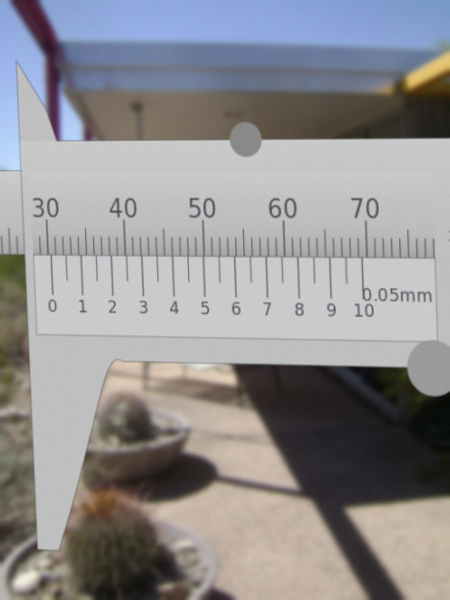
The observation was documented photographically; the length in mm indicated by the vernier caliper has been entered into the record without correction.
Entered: 30.4 mm
